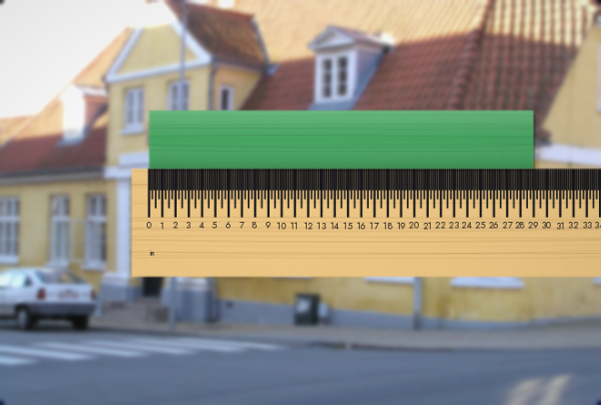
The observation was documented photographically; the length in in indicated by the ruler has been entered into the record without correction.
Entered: 29 in
